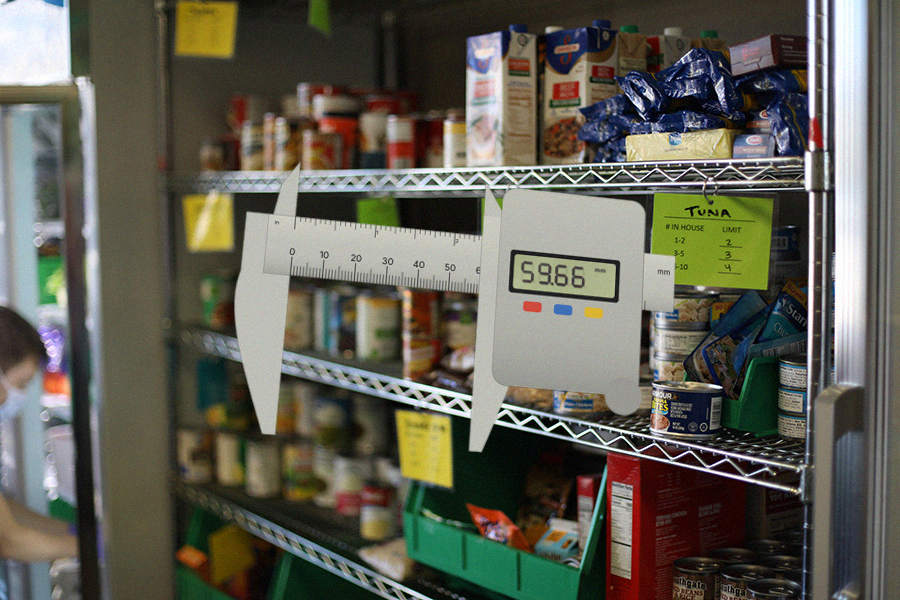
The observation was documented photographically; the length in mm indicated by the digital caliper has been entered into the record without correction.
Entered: 59.66 mm
